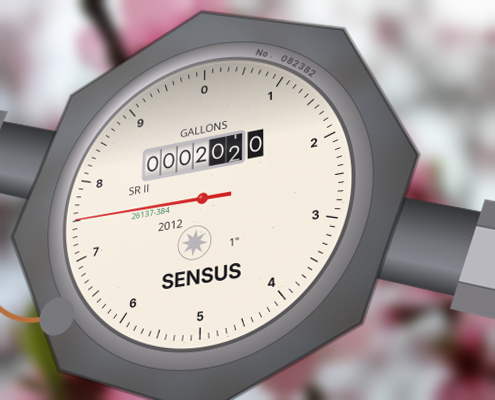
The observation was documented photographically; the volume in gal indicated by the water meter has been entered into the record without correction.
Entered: 2017.5 gal
